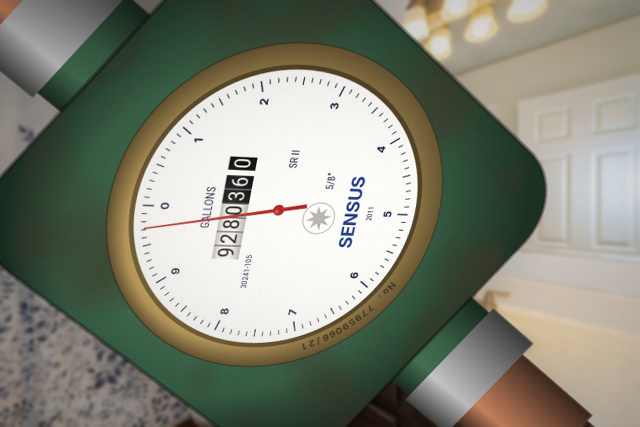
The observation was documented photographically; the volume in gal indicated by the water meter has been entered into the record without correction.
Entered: 9280359.7 gal
